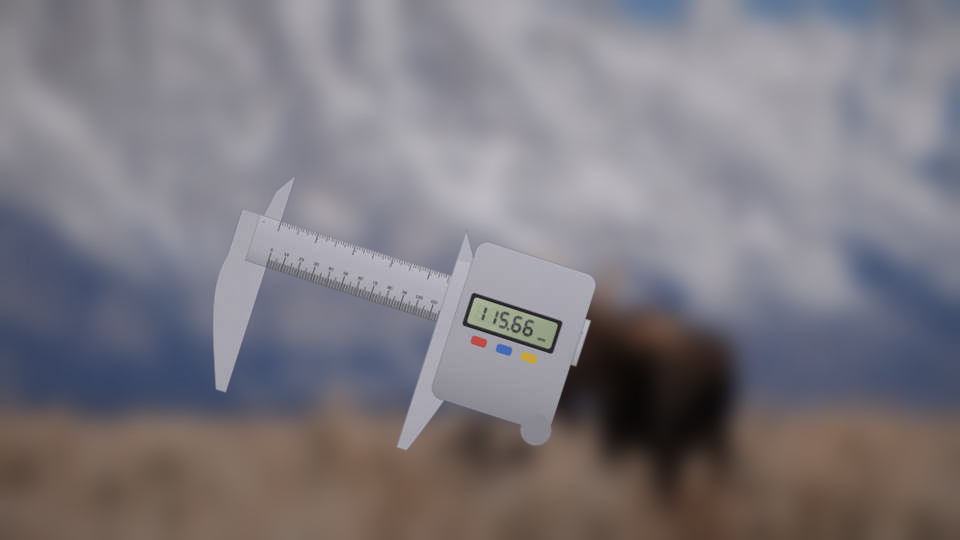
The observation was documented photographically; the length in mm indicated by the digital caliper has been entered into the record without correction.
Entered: 115.66 mm
